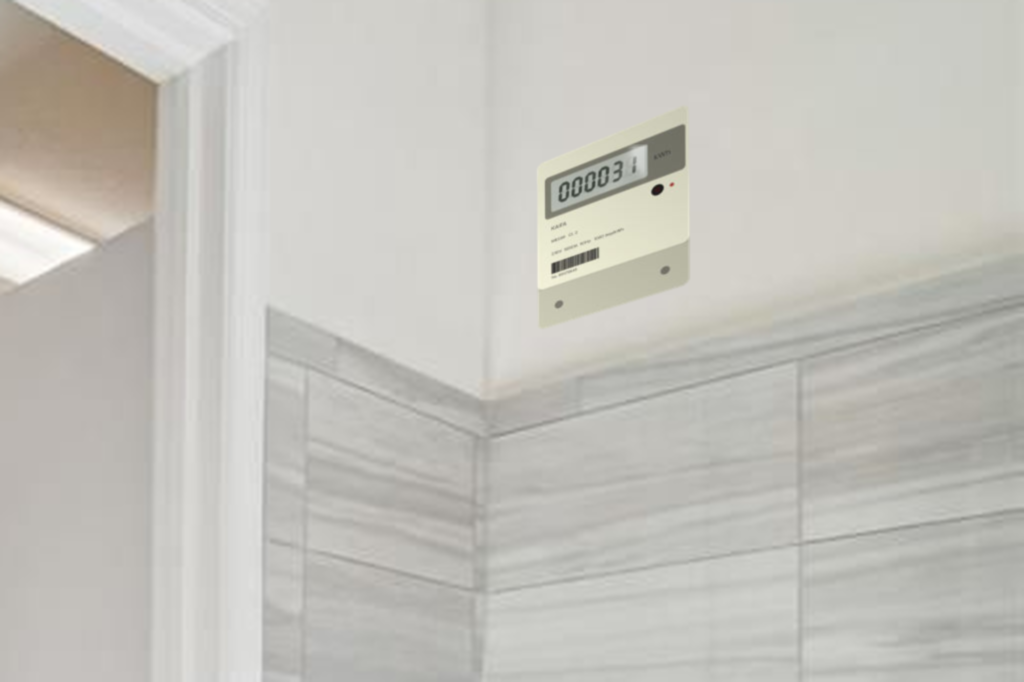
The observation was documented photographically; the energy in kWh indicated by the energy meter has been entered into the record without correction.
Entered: 31 kWh
